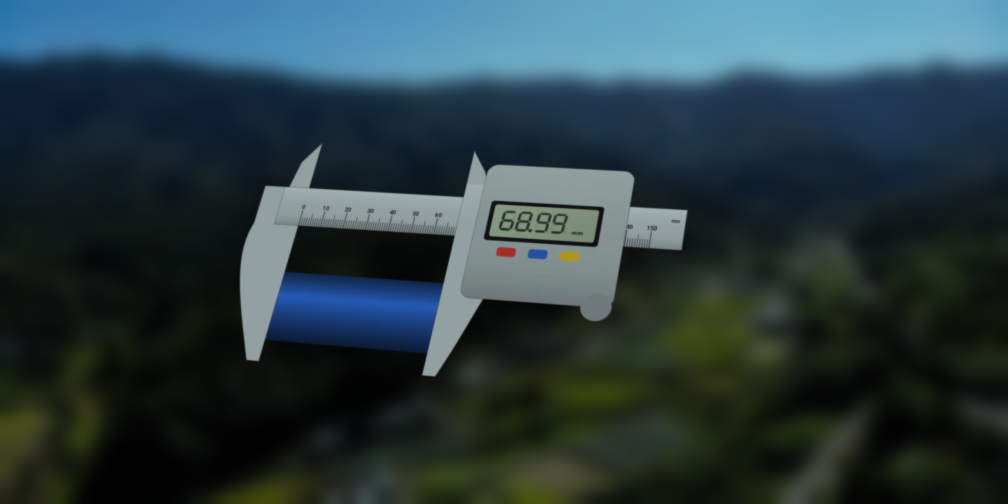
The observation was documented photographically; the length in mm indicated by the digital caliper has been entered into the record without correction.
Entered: 68.99 mm
